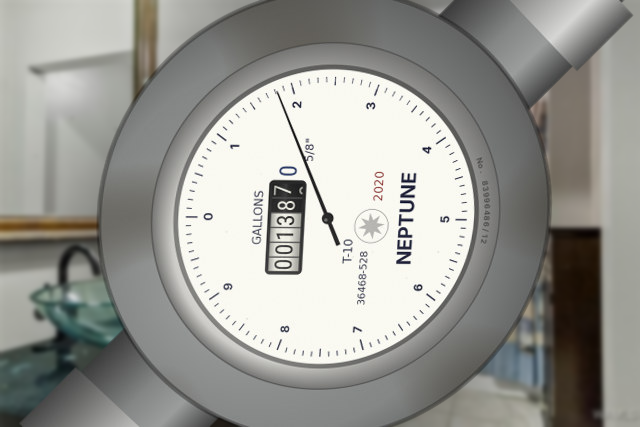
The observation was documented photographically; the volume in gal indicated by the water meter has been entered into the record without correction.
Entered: 13871.8 gal
